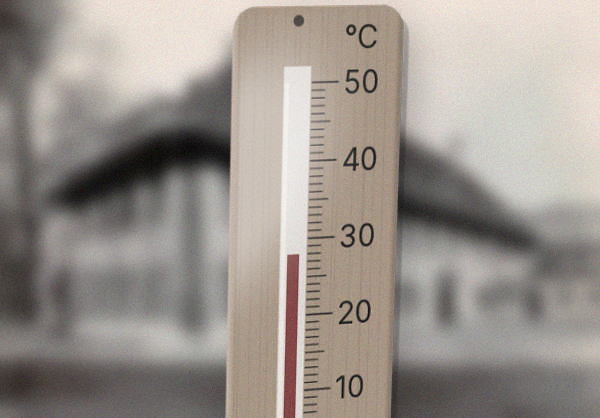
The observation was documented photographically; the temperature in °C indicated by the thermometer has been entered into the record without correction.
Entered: 28 °C
